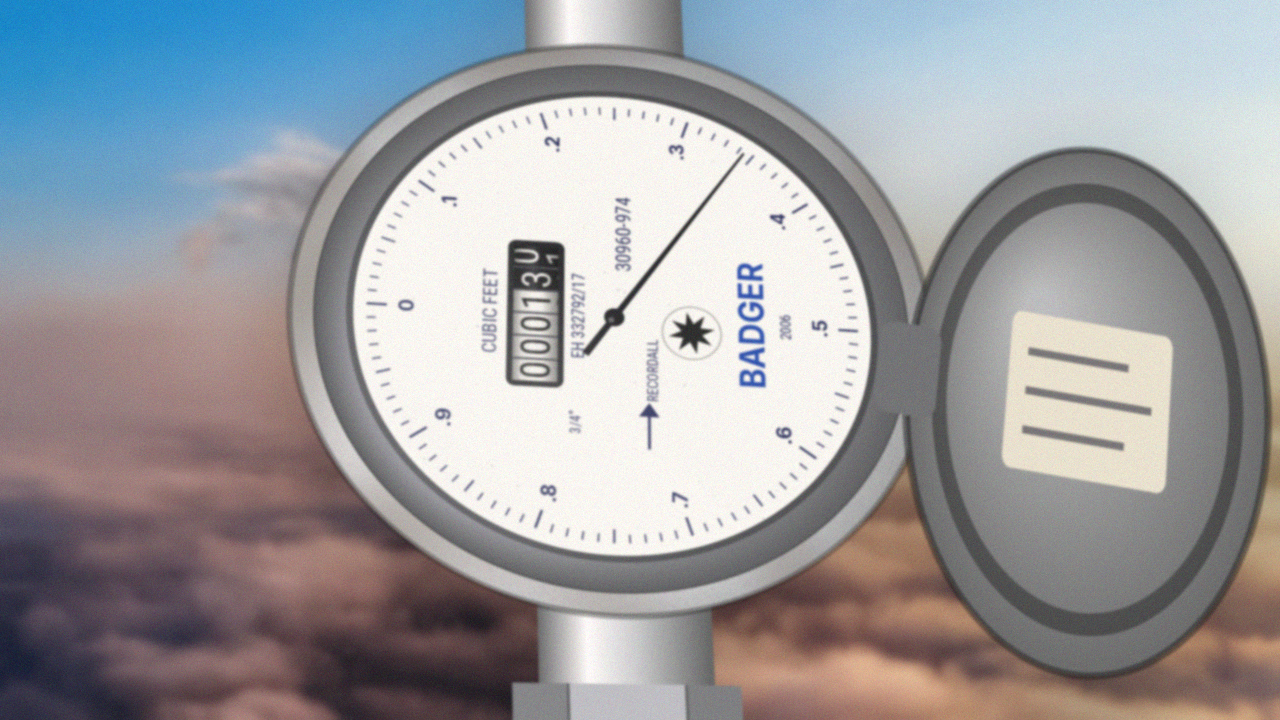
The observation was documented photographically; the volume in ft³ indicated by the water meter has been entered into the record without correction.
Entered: 130.34 ft³
